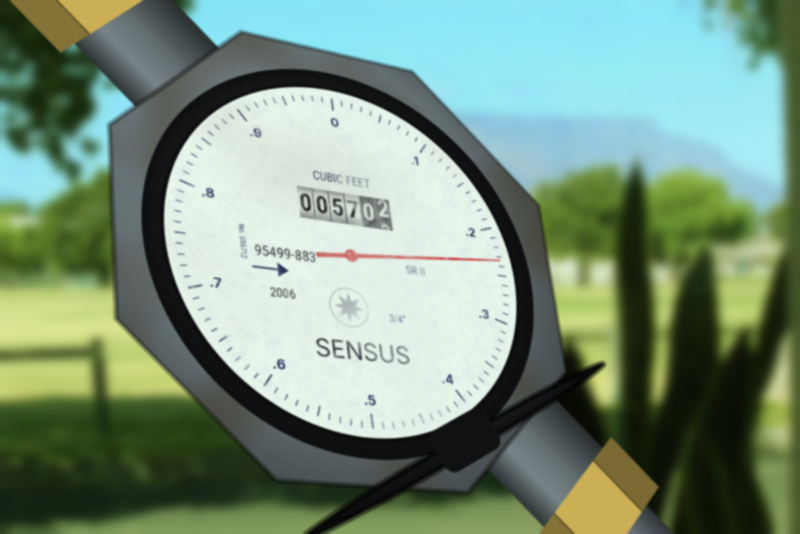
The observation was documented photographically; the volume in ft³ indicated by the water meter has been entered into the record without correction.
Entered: 5702.23 ft³
